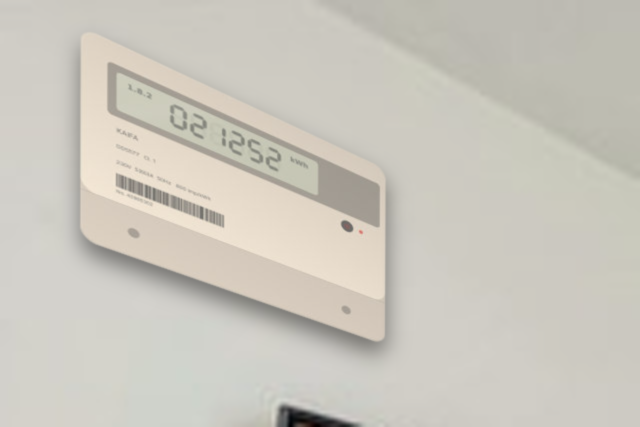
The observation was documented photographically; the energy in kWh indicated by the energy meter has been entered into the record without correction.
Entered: 21252 kWh
